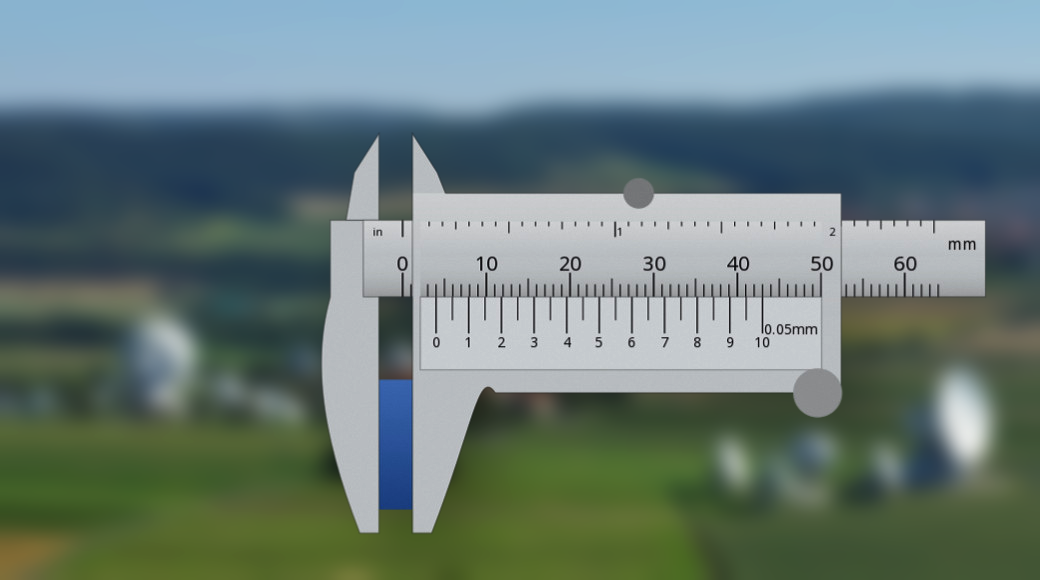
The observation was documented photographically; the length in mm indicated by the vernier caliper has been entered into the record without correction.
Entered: 4.0 mm
